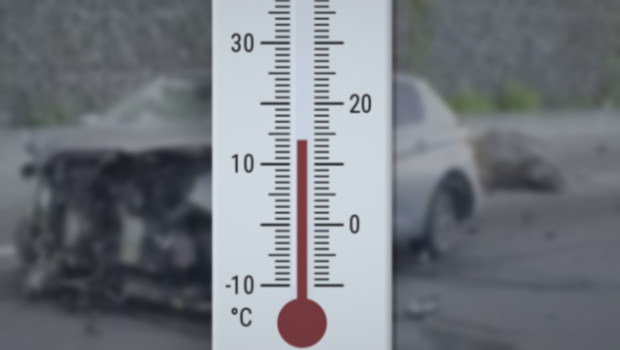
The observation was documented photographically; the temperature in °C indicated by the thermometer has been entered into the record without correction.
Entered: 14 °C
